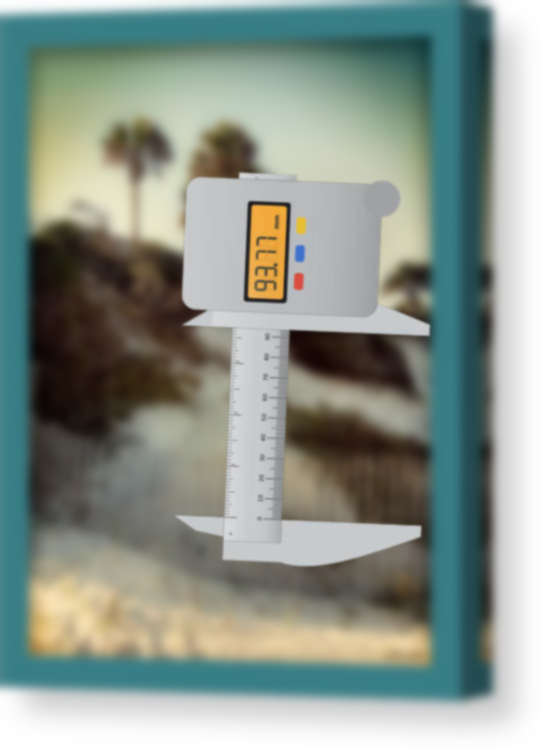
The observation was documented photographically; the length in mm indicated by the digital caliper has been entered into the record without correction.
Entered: 93.77 mm
